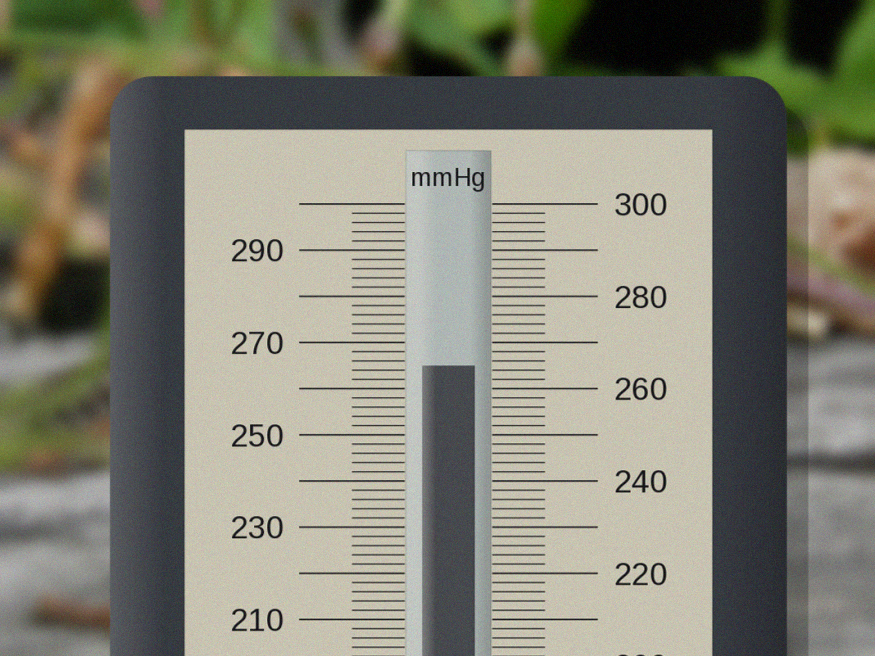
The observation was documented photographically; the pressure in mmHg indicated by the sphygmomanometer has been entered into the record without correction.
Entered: 265 mmHg
